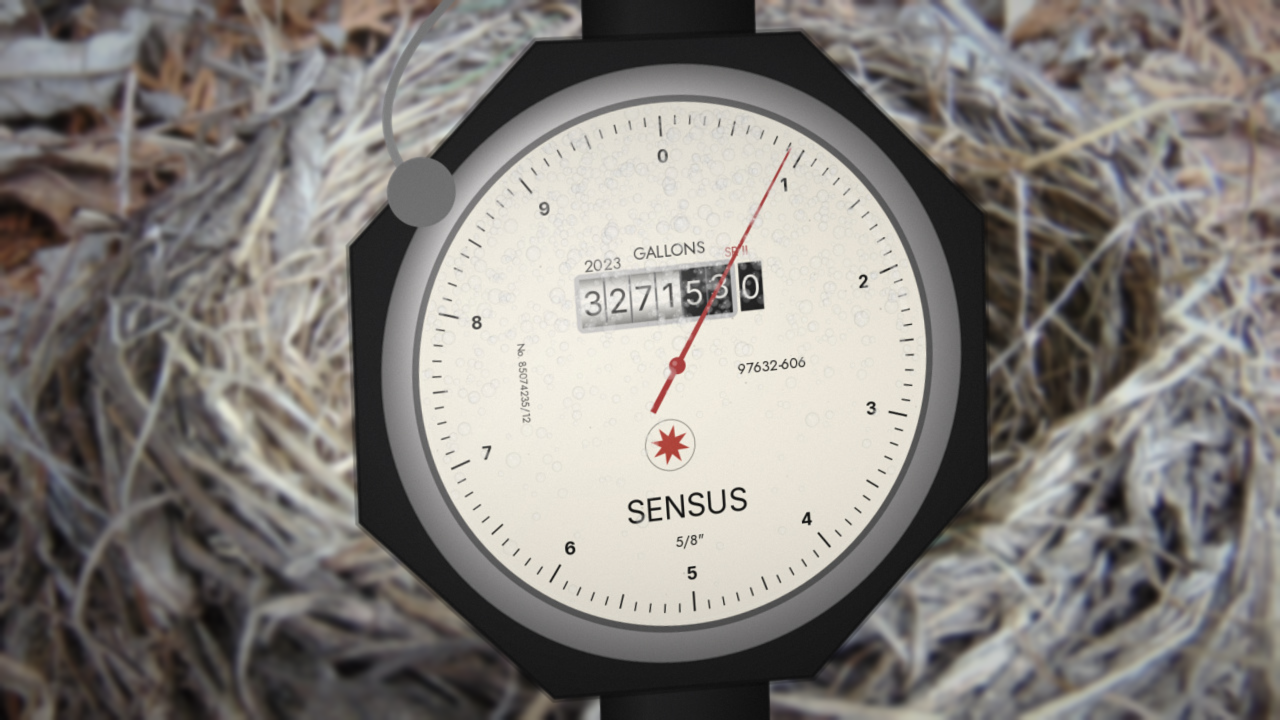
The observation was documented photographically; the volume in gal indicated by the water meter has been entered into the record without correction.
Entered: 3271530.9 gal
